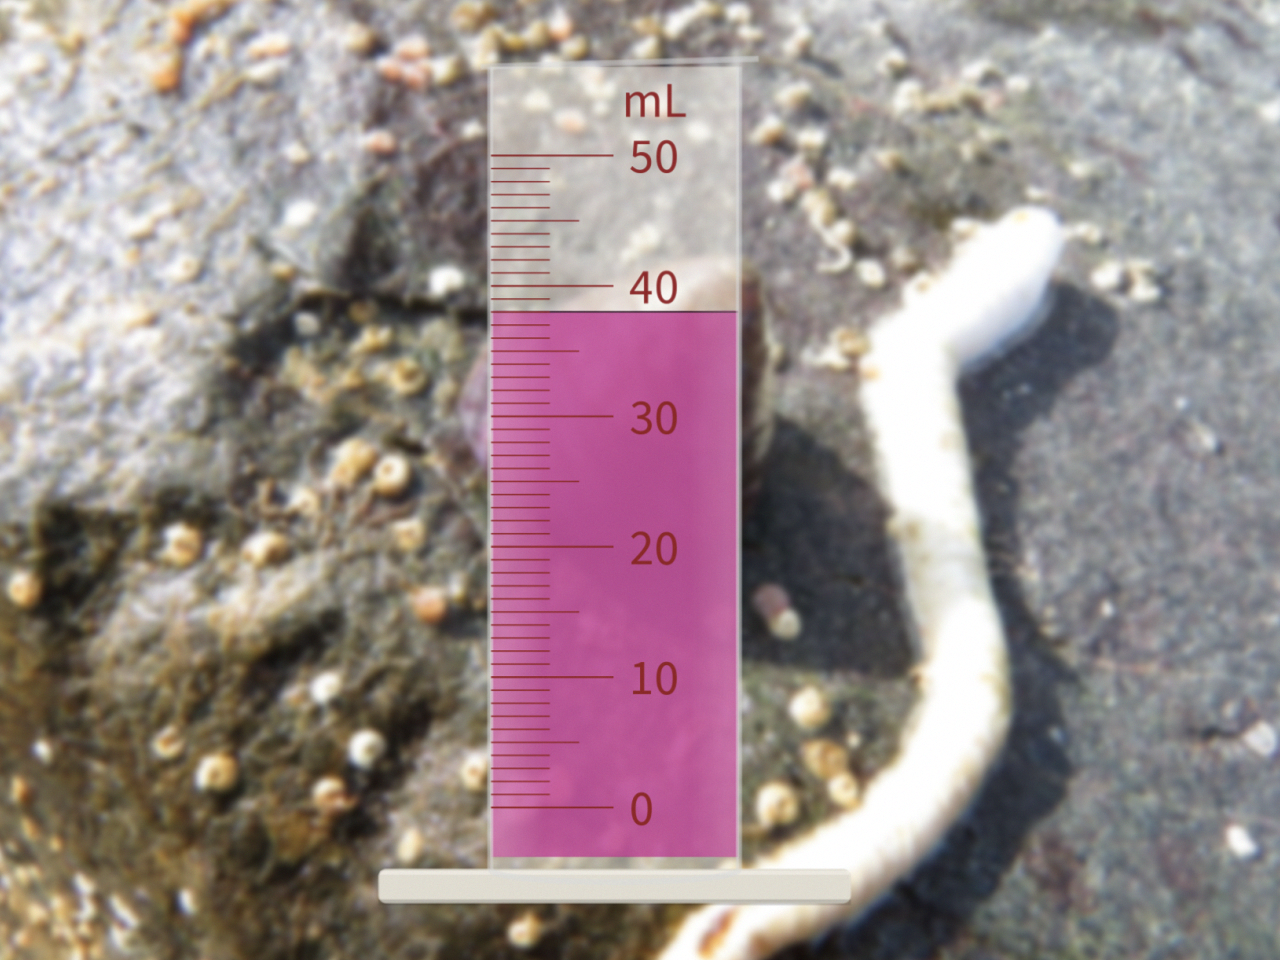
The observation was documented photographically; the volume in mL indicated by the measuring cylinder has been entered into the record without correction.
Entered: 38 mL
